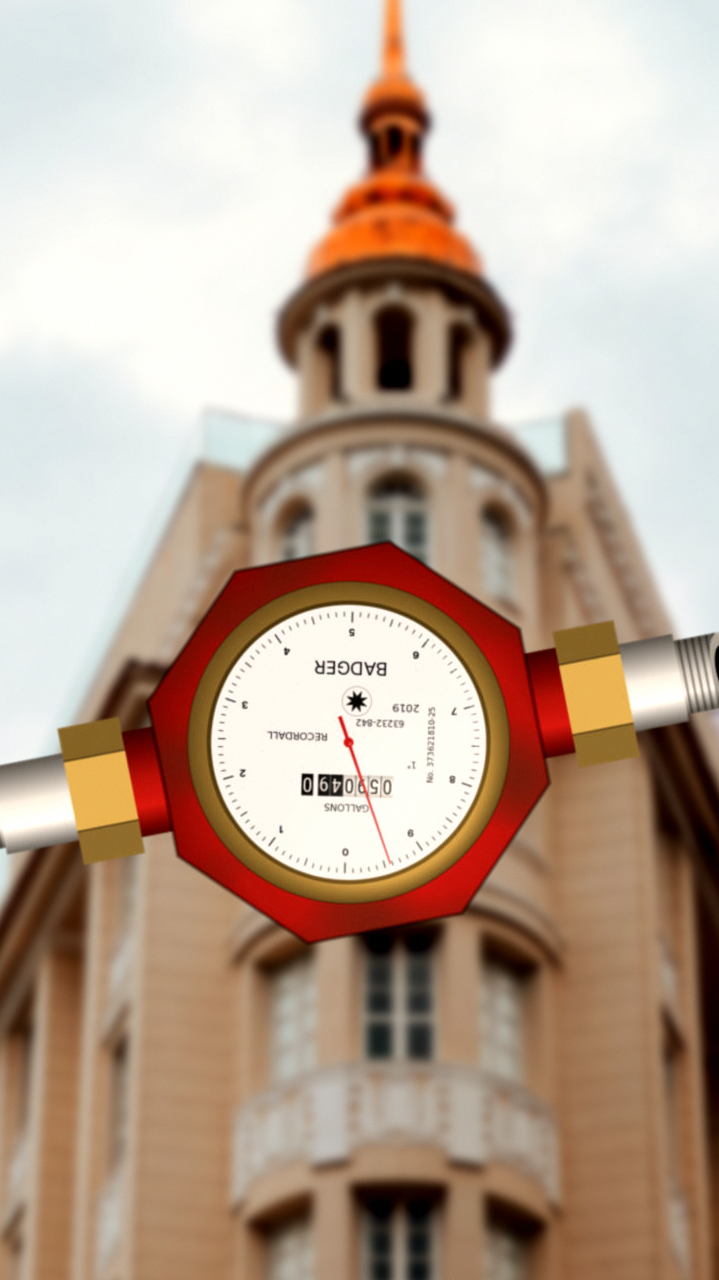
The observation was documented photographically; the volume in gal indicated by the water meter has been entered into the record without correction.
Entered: 590489.4 gal
